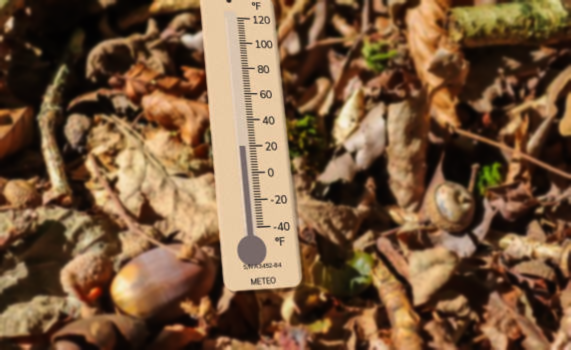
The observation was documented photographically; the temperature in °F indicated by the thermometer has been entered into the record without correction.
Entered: 20 °F
